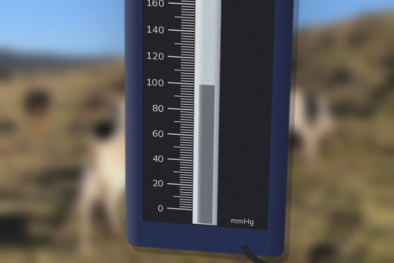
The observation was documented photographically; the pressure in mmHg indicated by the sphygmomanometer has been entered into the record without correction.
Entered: 100 mmHg
